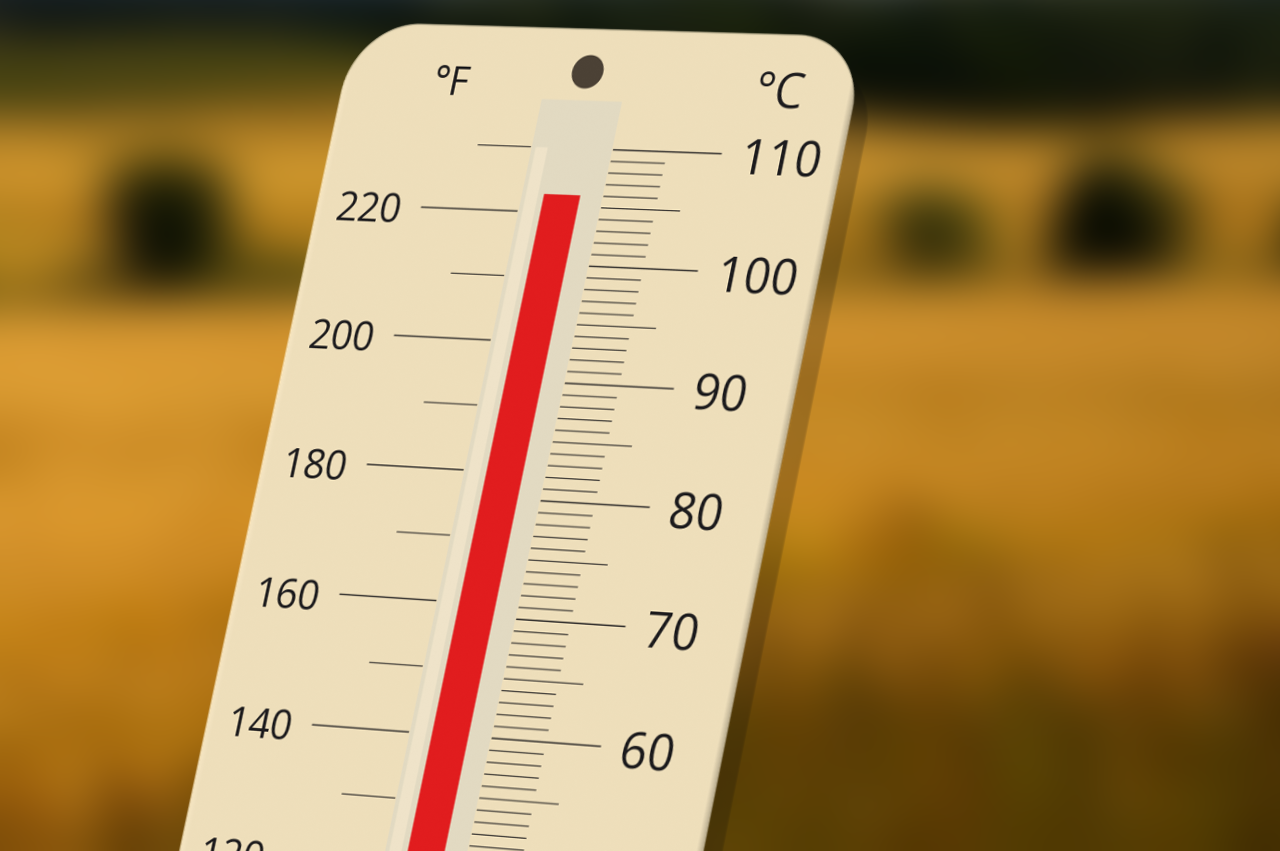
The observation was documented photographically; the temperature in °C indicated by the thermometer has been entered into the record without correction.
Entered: 106 °C
